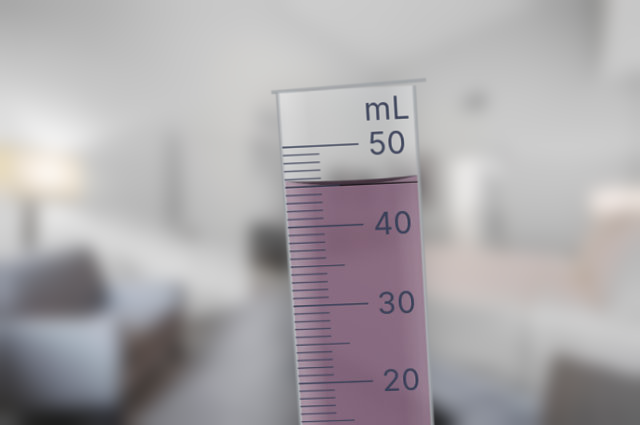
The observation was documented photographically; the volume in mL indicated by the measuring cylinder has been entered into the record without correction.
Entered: 45 mL
